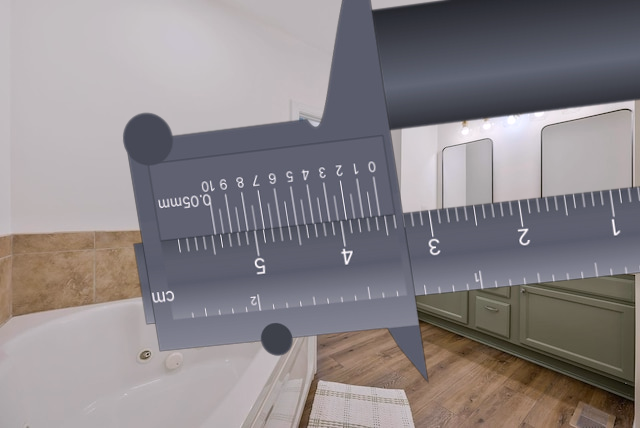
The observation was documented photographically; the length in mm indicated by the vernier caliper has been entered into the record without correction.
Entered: 35.6 mm
